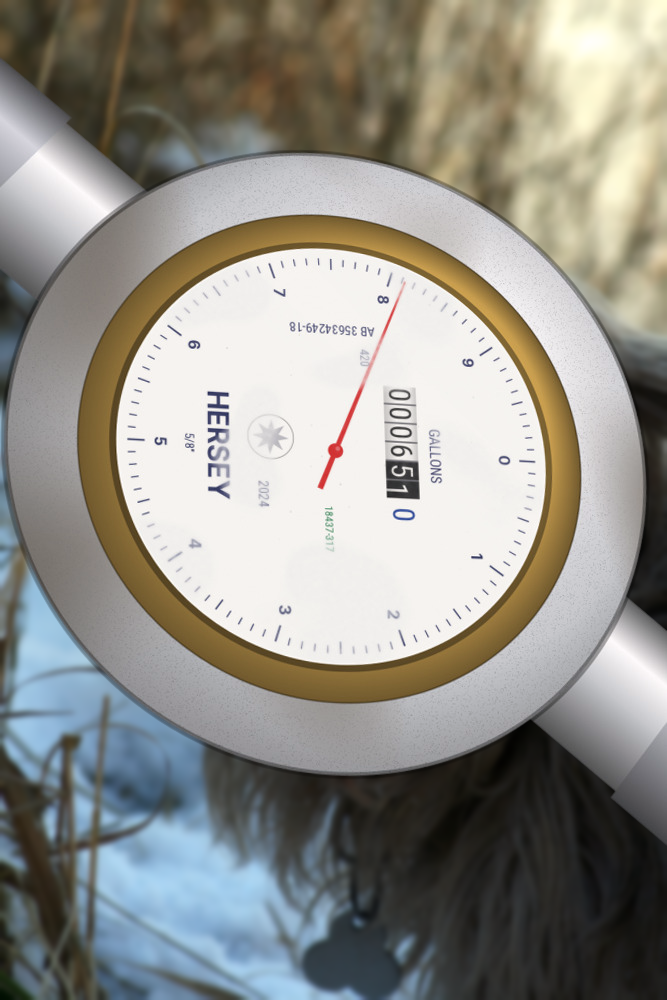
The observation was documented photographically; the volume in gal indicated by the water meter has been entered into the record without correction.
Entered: 6508.1 gal
